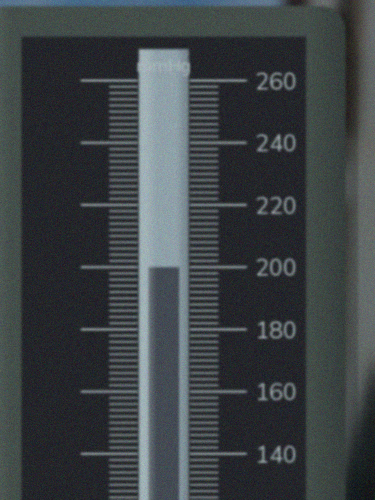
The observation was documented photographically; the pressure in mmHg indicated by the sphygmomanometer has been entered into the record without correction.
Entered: 200 mmHg
